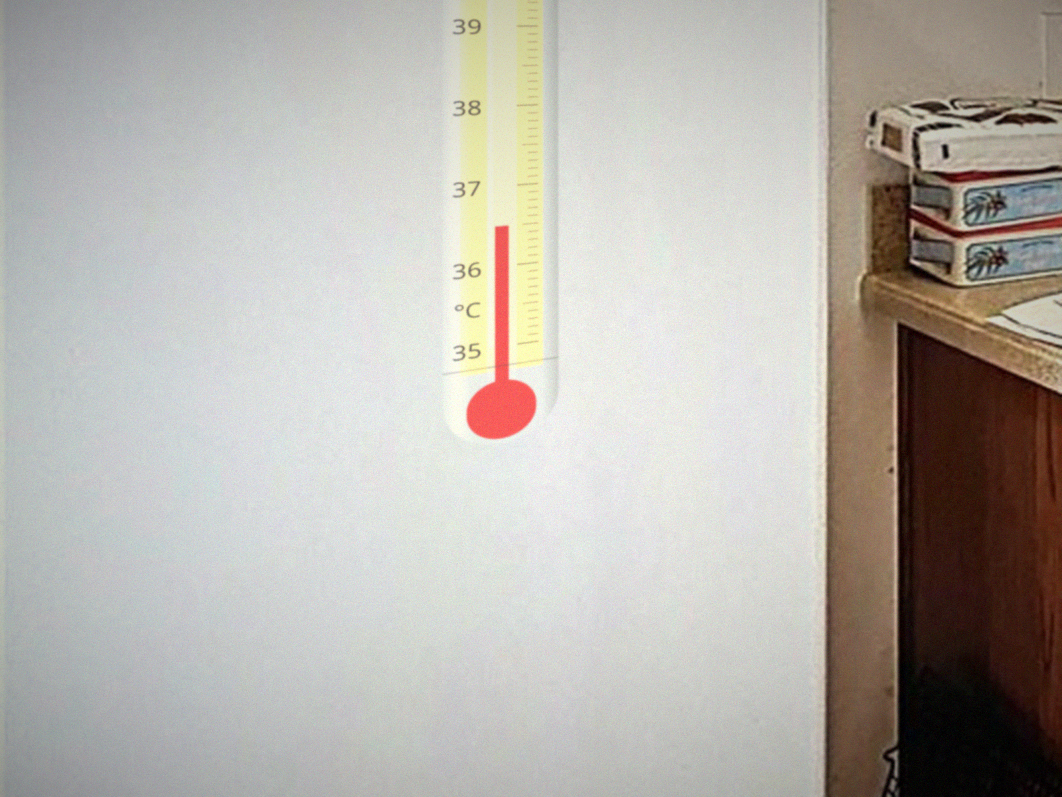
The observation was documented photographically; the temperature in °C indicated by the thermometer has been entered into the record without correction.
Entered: 36.5 °C
